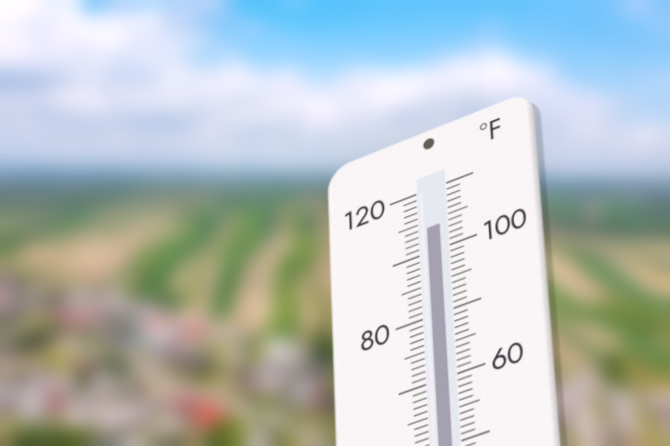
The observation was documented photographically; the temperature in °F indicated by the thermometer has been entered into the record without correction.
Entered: 108 °F
